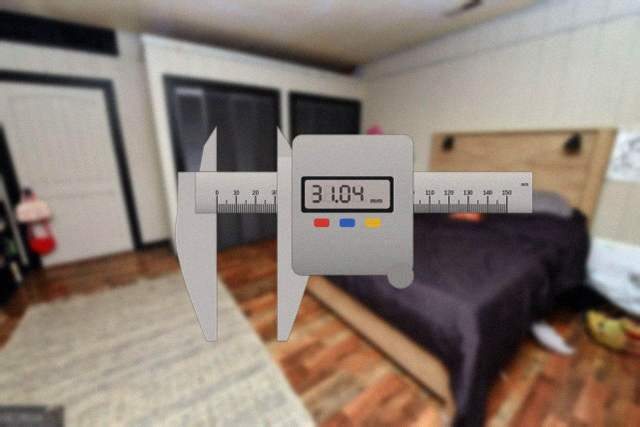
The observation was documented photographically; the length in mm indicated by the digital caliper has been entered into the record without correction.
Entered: 31.04 mm
